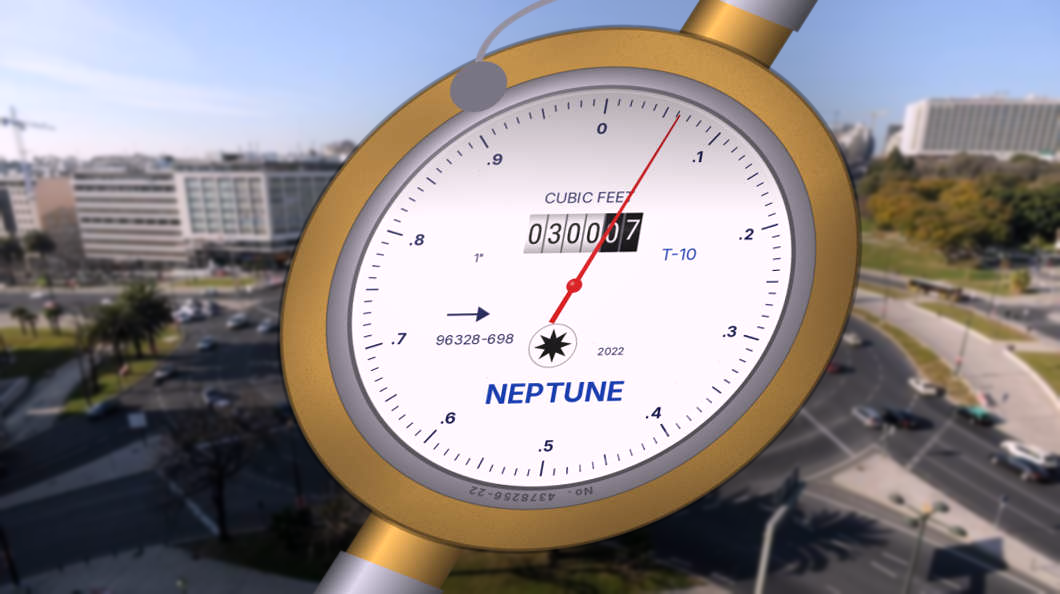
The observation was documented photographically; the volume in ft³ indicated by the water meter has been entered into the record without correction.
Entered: 30007.06 ft³
